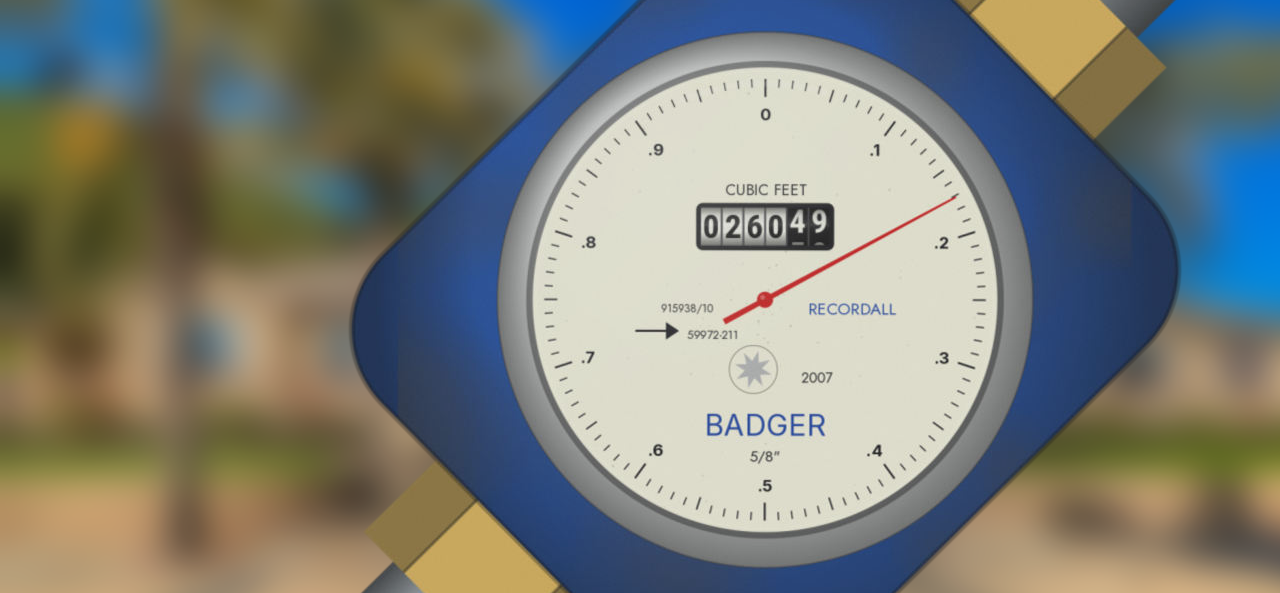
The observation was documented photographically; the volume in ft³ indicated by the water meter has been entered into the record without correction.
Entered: 26049.17 ft³
